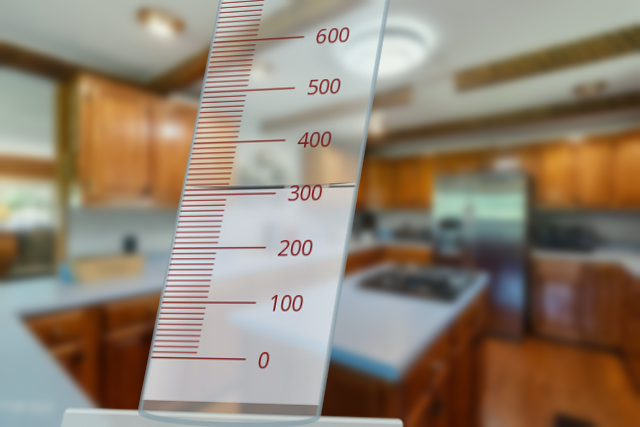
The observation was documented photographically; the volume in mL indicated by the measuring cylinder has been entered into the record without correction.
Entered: 310 mL
